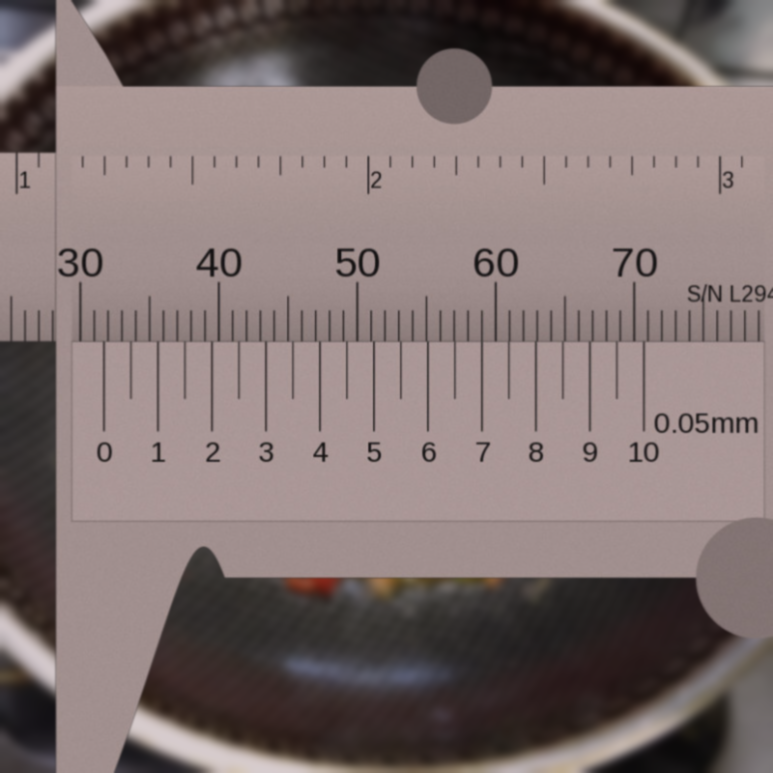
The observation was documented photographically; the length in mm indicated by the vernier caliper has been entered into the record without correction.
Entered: 31.7 mm
